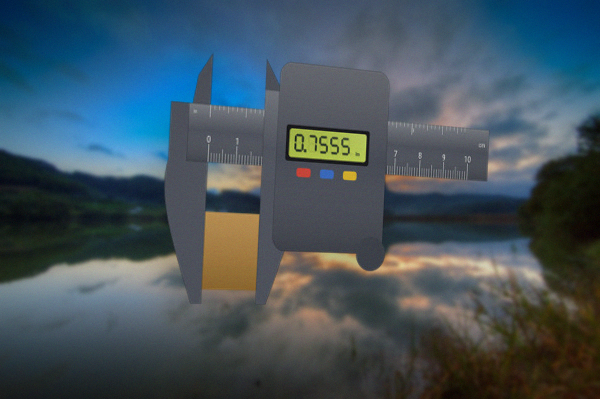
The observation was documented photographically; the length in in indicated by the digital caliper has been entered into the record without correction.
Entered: 0.7555 in
